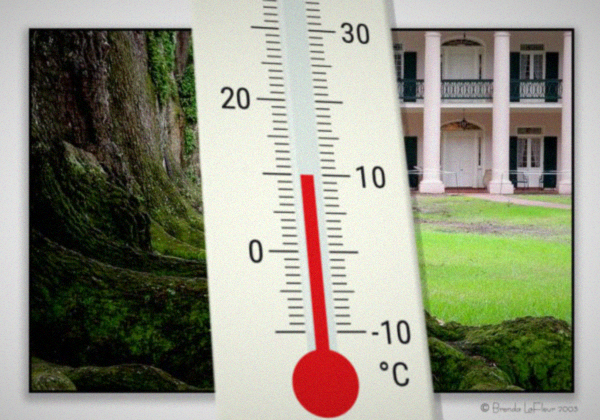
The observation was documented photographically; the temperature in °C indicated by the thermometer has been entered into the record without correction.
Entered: 10 °C
